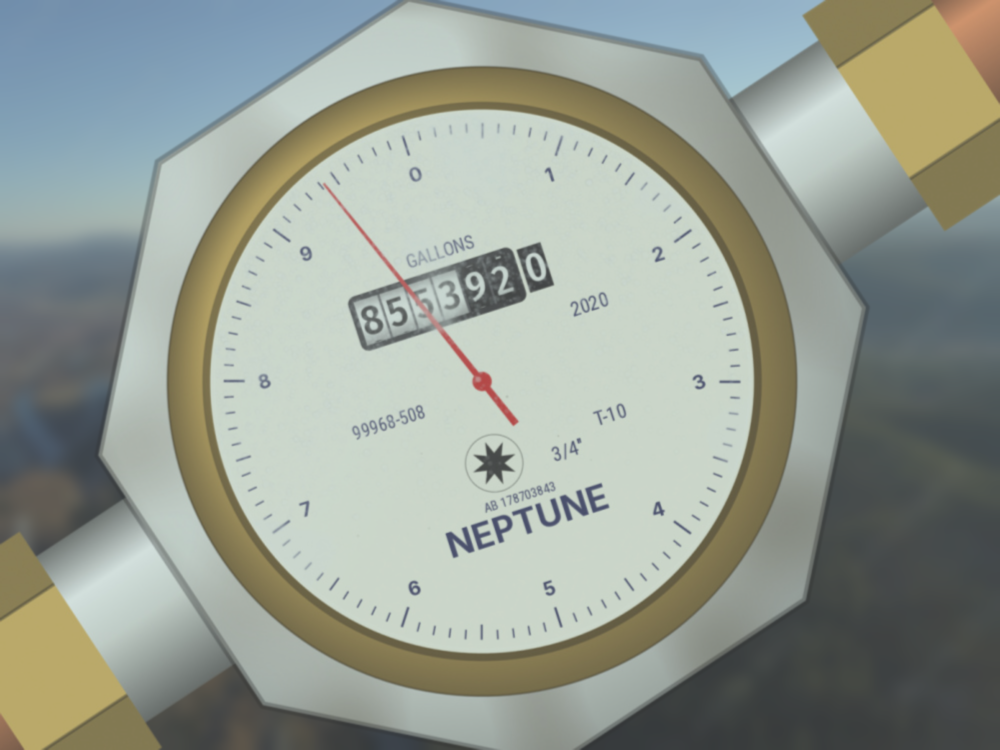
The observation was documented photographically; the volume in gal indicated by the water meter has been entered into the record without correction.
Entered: 8553919.4 gal
